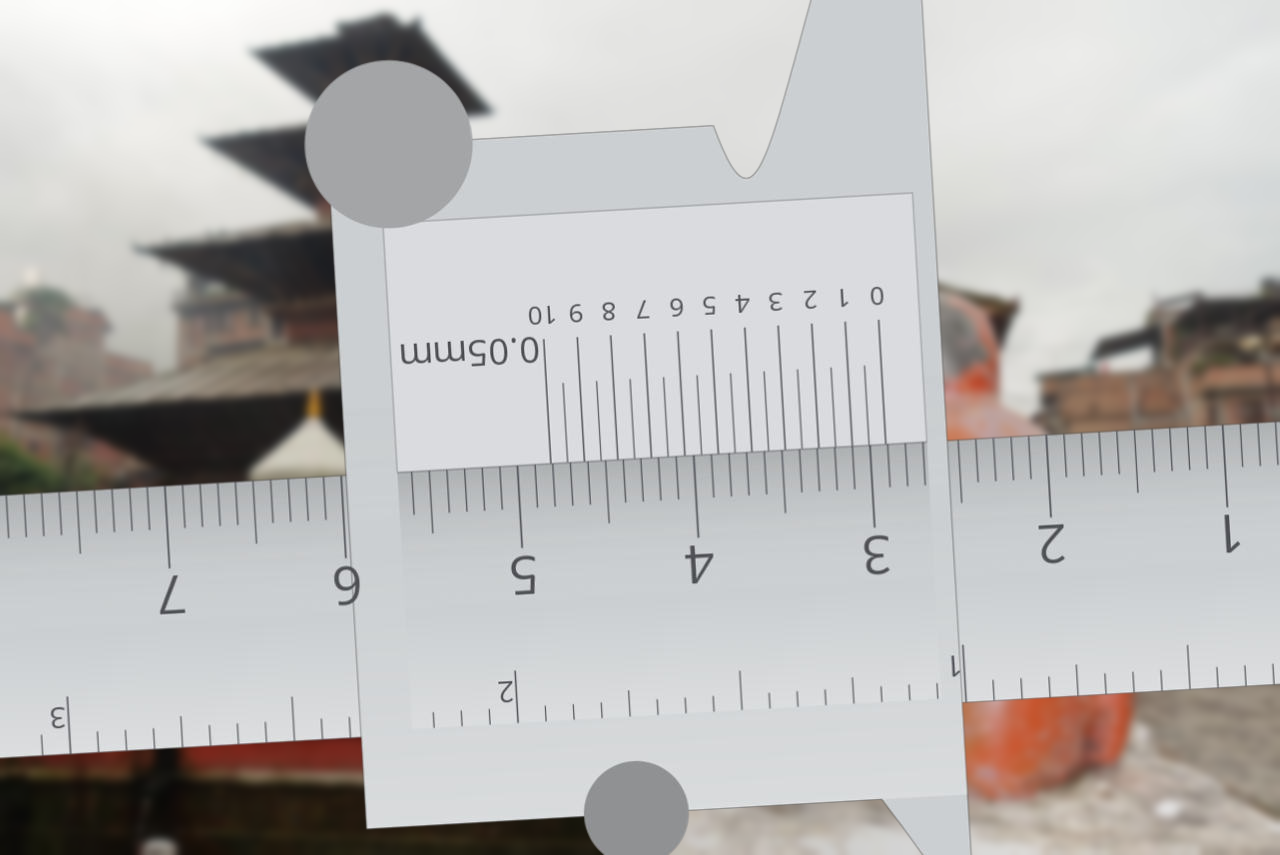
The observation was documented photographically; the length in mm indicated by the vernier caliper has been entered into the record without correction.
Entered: 29.1 mm
